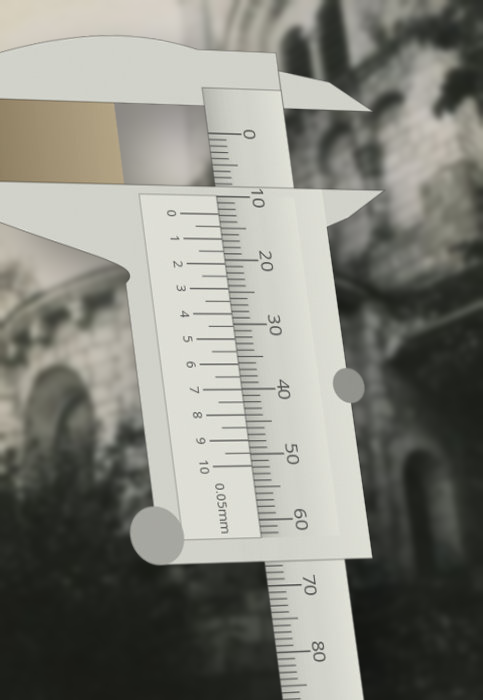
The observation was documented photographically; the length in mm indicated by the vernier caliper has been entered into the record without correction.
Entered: 12.8 mm
